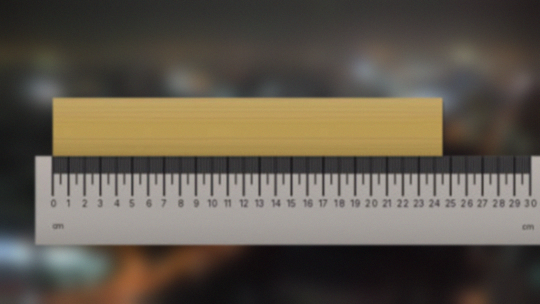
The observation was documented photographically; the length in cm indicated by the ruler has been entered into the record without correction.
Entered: 24.5 cm
